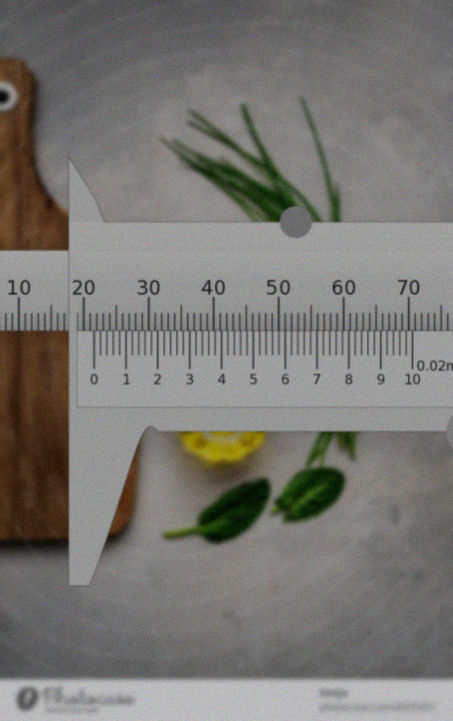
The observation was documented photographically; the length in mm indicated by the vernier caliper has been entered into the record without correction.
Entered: 21.6 mm
